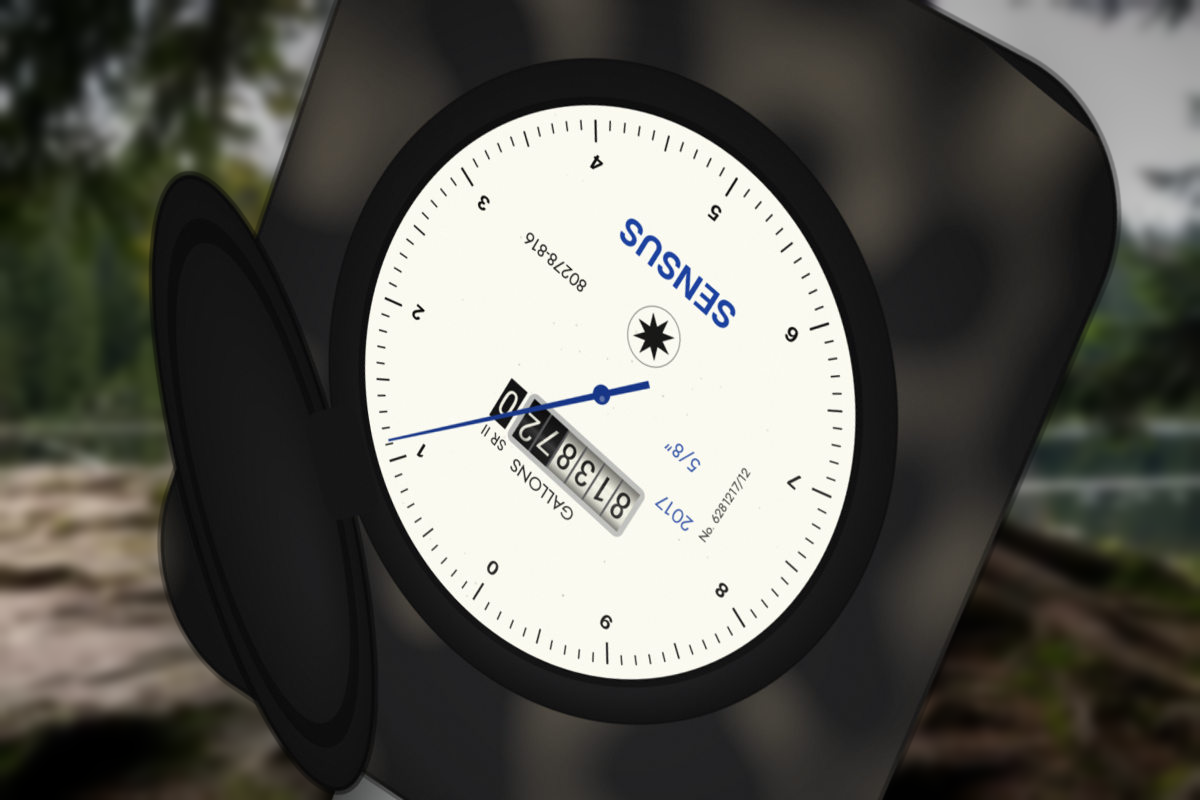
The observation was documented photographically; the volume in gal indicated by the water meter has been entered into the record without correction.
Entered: 8138721.1 gal
